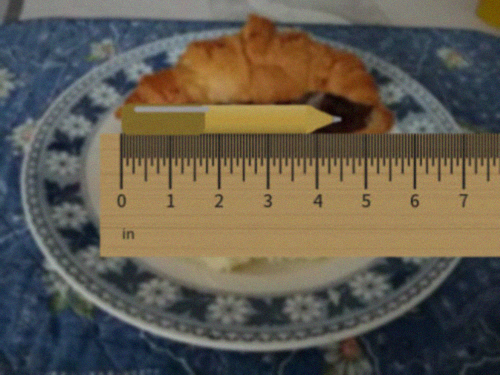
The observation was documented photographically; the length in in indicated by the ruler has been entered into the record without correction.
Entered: 4.5 in
